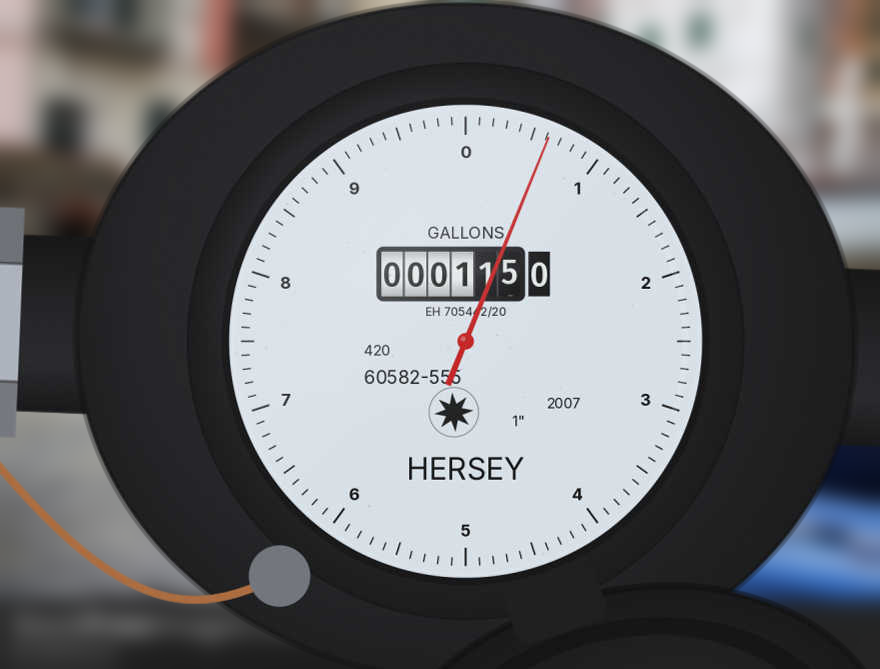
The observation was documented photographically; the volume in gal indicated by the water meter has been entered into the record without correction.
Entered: 1150.6 gal
